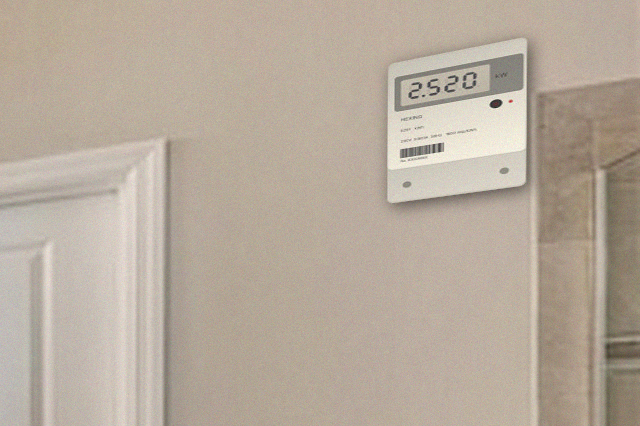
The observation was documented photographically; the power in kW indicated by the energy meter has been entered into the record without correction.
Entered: 2.520 kW
